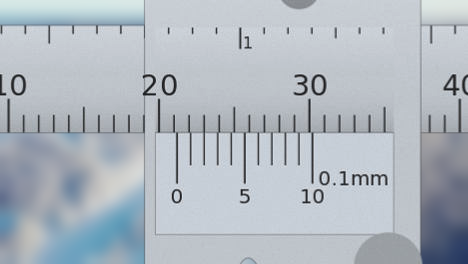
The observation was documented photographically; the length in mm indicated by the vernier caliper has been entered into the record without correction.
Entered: 21.2 mm
